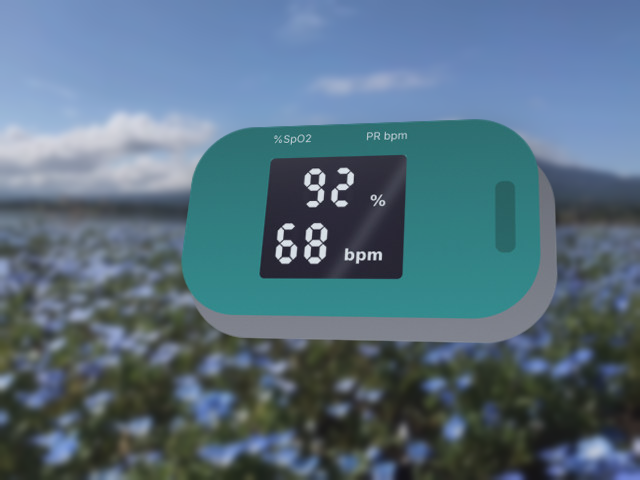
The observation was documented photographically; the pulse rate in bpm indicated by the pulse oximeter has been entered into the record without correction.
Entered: 68 bpm
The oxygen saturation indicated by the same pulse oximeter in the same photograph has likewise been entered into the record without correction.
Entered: 92 %
